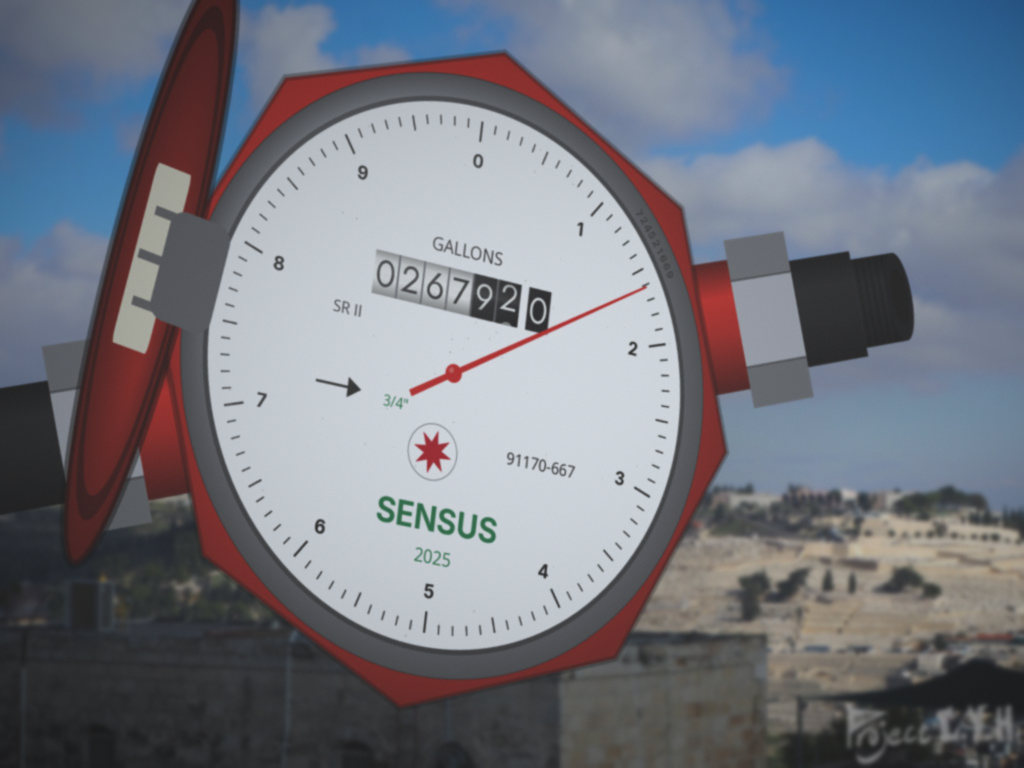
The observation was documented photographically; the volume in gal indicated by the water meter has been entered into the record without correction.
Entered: 267921.6 gal
